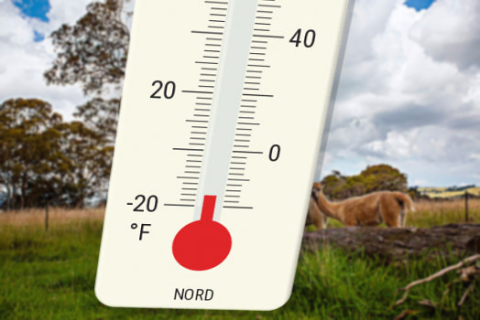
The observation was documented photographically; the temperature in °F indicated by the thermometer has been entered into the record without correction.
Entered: -16 °F
